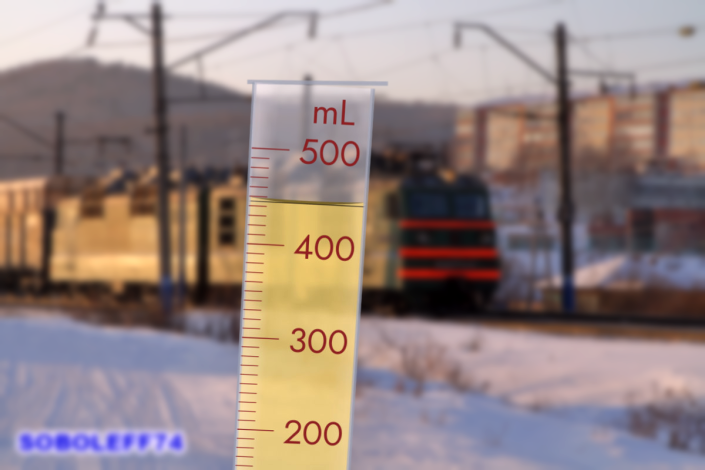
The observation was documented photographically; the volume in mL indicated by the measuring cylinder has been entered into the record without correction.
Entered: 445 mL
